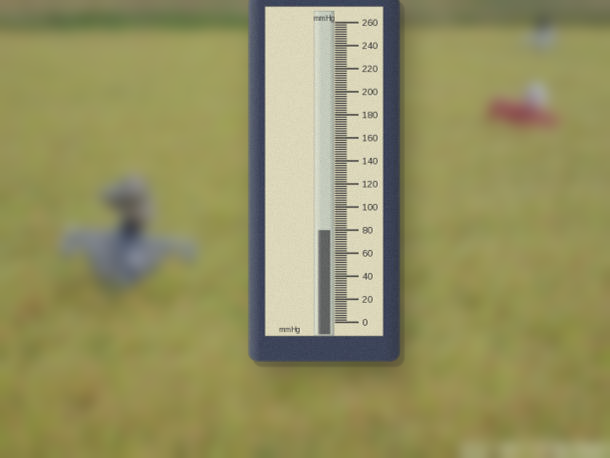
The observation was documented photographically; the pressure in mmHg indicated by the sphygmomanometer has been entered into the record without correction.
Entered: 80 mmHg
